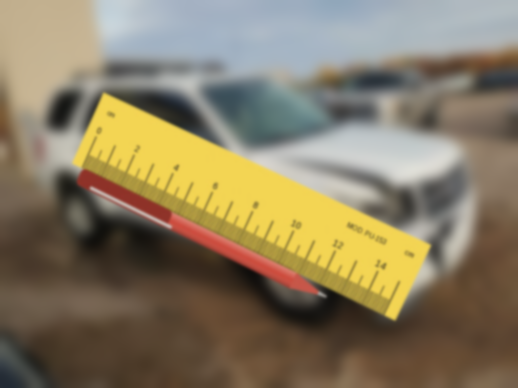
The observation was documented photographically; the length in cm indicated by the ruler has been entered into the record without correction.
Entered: 12.5 cm
